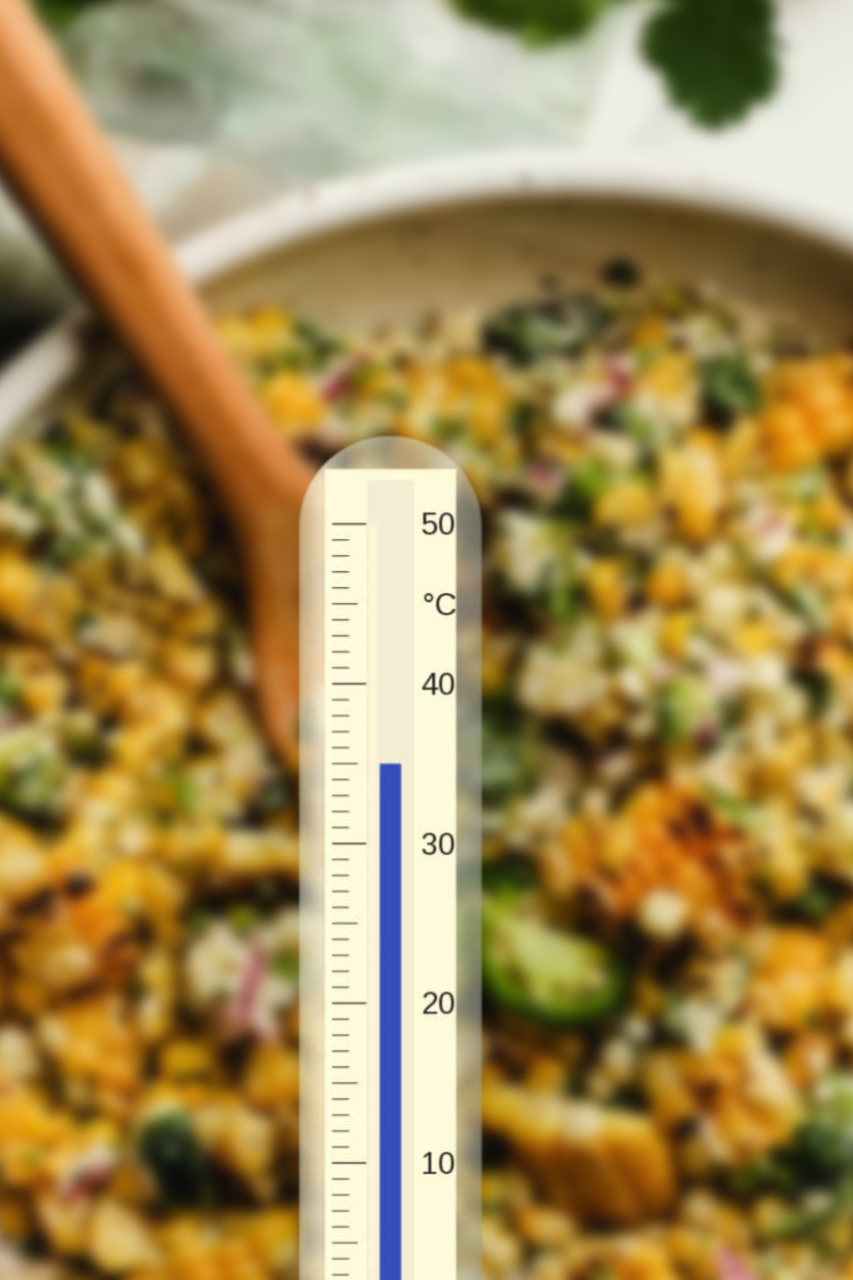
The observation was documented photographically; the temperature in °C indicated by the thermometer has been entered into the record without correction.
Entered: 35 °C
